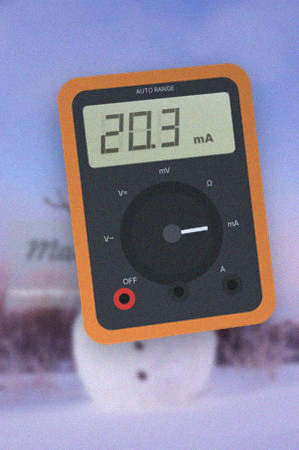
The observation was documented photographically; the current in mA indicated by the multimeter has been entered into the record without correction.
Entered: 20.3 mA
